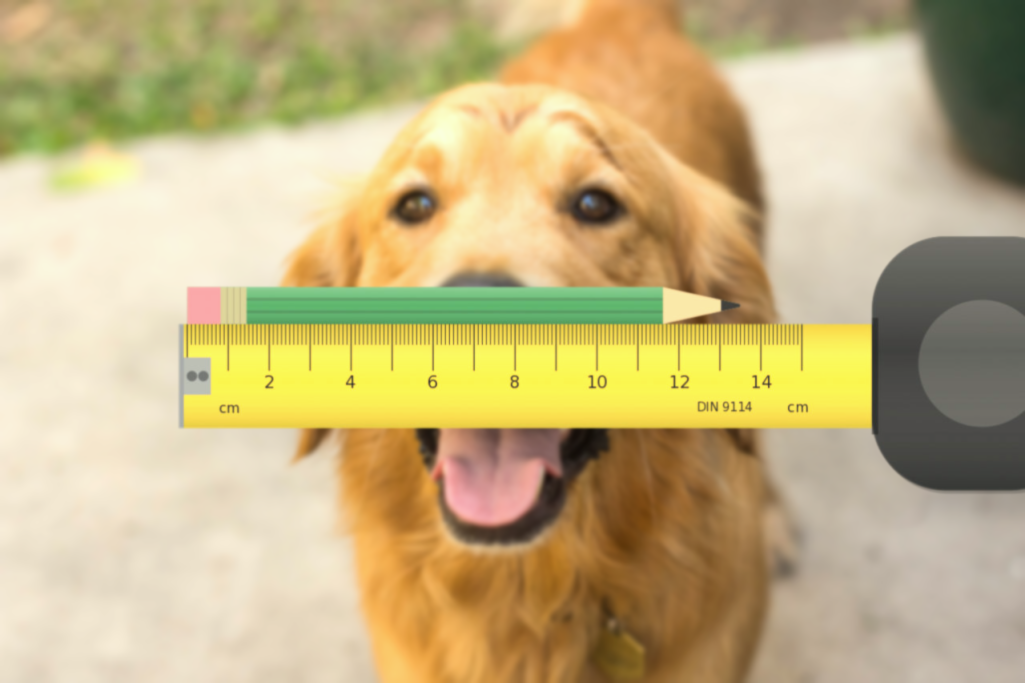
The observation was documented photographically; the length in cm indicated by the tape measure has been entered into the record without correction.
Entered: 13.5 cm
